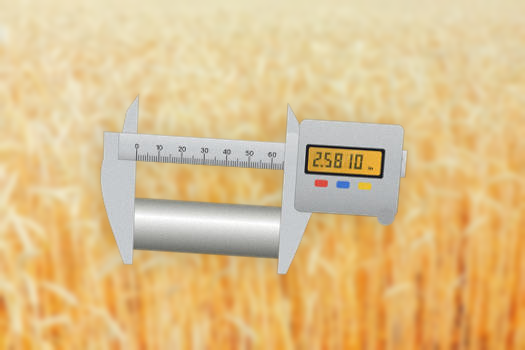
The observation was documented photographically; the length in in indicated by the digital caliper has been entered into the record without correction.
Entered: 2.5810 in
